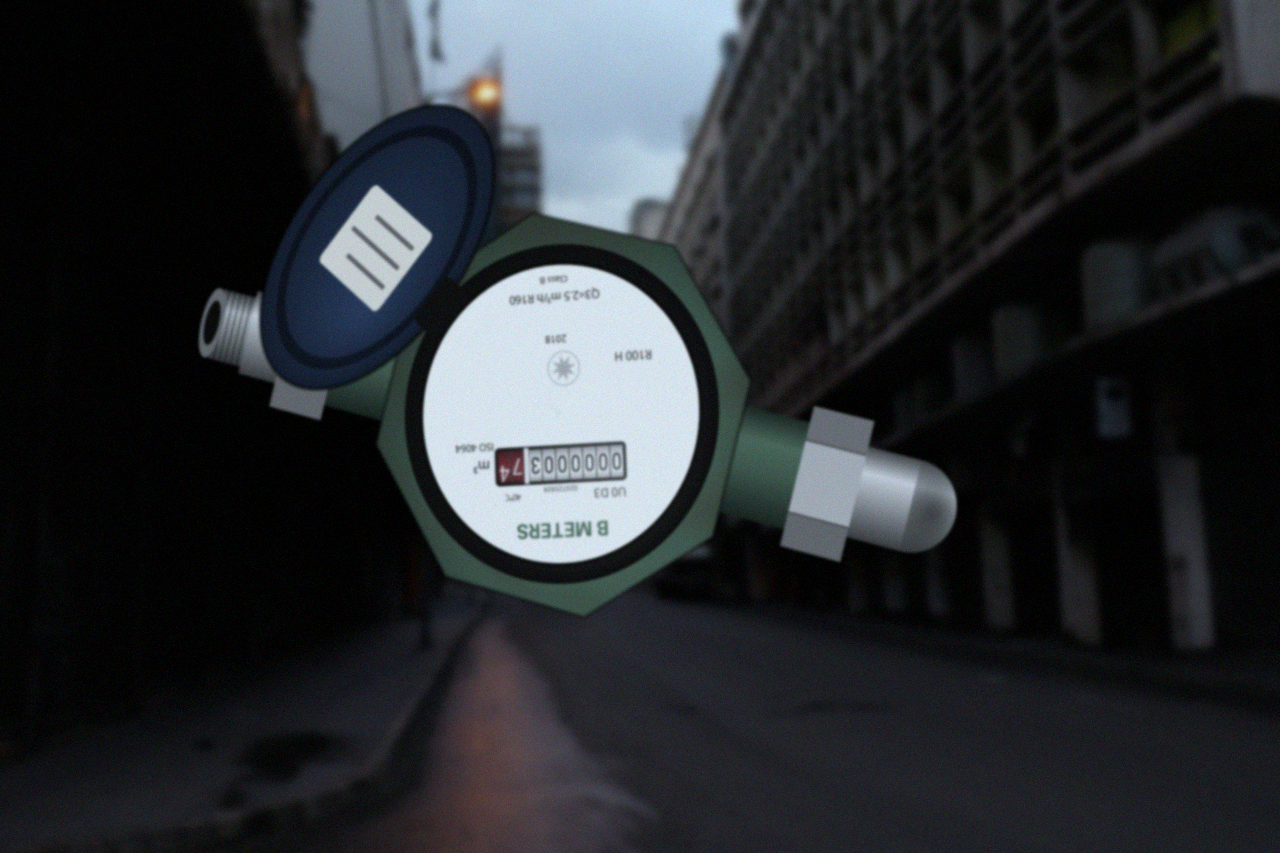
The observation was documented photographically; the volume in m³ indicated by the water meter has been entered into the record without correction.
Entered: 3.74 m³
